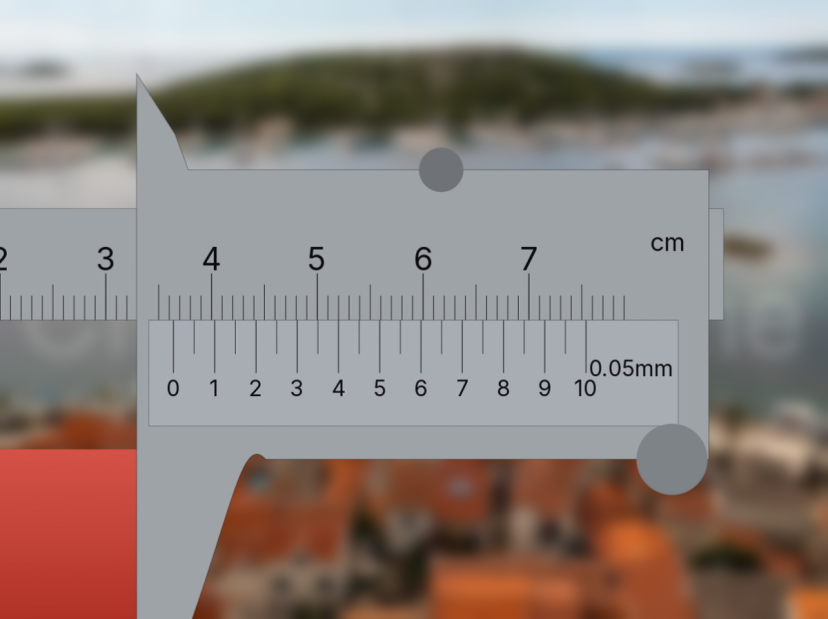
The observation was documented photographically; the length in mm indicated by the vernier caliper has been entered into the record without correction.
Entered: 36.4 mm
